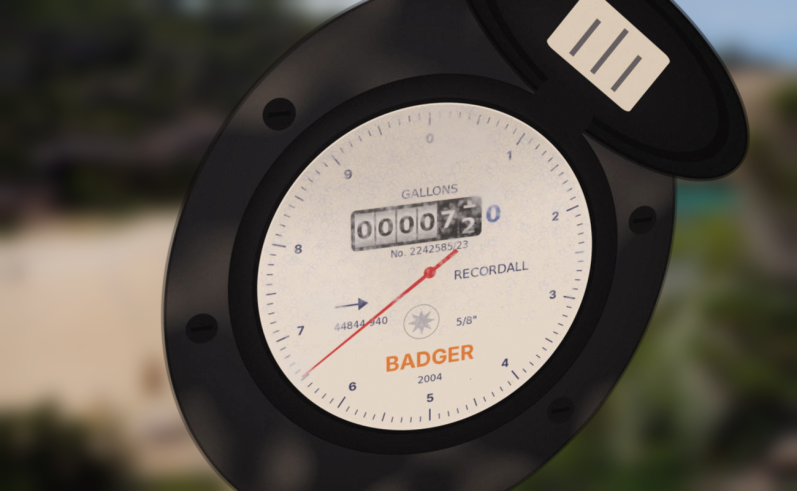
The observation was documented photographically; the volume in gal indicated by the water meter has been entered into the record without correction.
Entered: 716.5 gal
